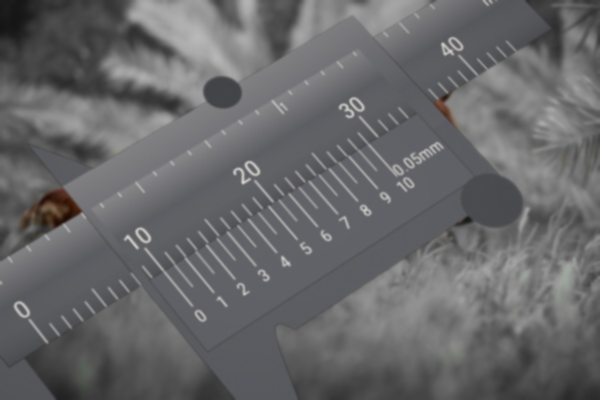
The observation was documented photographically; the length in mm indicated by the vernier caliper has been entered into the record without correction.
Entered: 10.0 mm
